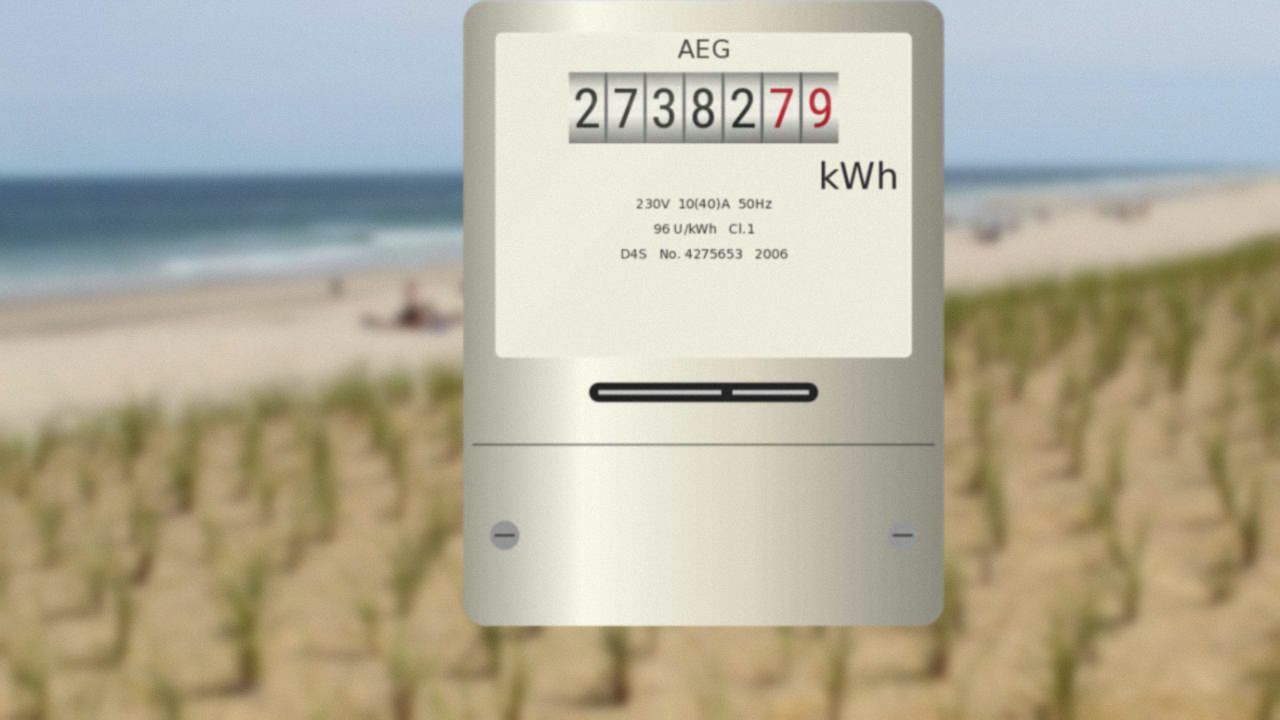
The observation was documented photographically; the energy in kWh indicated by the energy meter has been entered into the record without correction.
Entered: 27382.79 kWh
